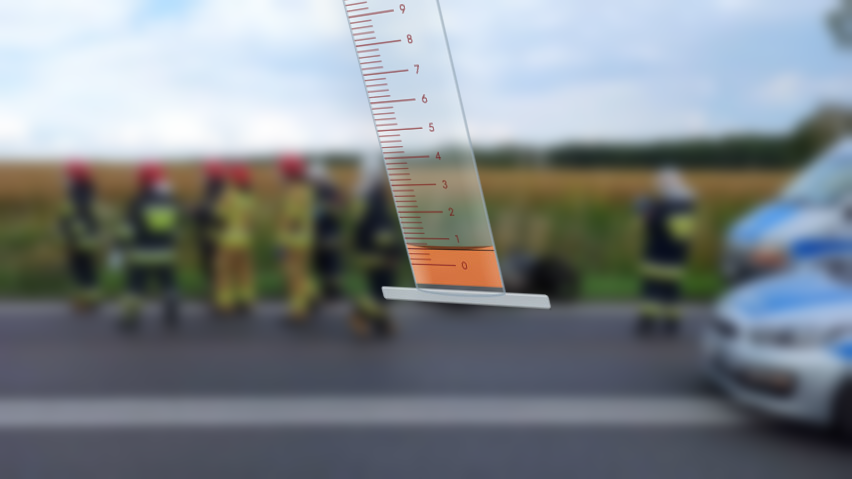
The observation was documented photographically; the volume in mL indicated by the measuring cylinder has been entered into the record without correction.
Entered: 0.6 mL
